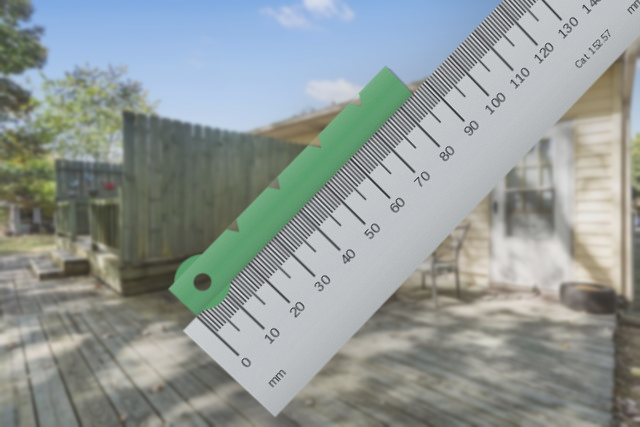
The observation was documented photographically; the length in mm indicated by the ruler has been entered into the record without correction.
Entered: 85 mm
